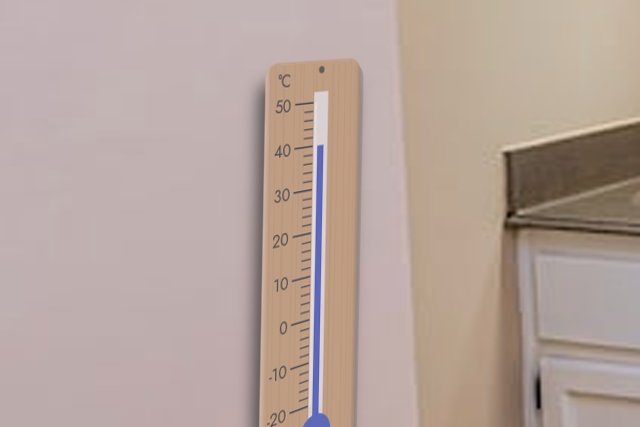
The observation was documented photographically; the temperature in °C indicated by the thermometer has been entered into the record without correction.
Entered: 40 °C
